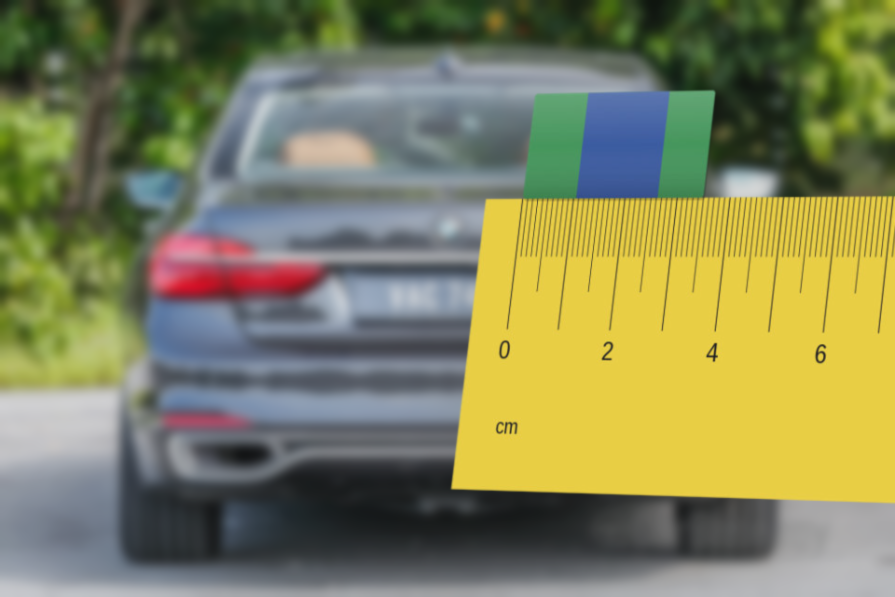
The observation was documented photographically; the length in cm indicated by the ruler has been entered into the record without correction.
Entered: 3.5 cm
